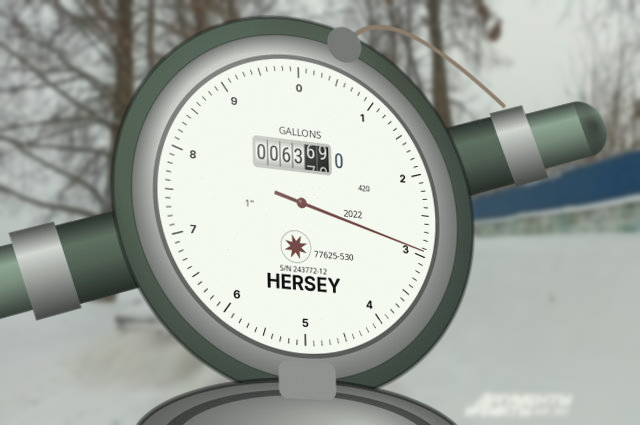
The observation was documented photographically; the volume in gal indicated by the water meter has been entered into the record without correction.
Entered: 63692.9 gal
